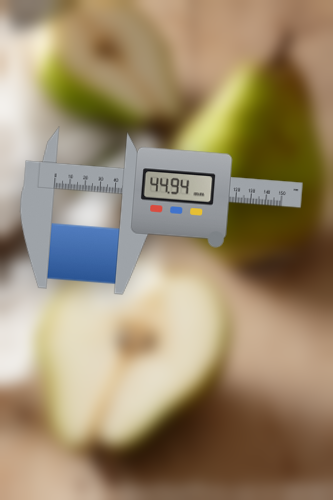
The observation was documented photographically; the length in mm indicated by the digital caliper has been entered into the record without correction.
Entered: 44.94 mm
